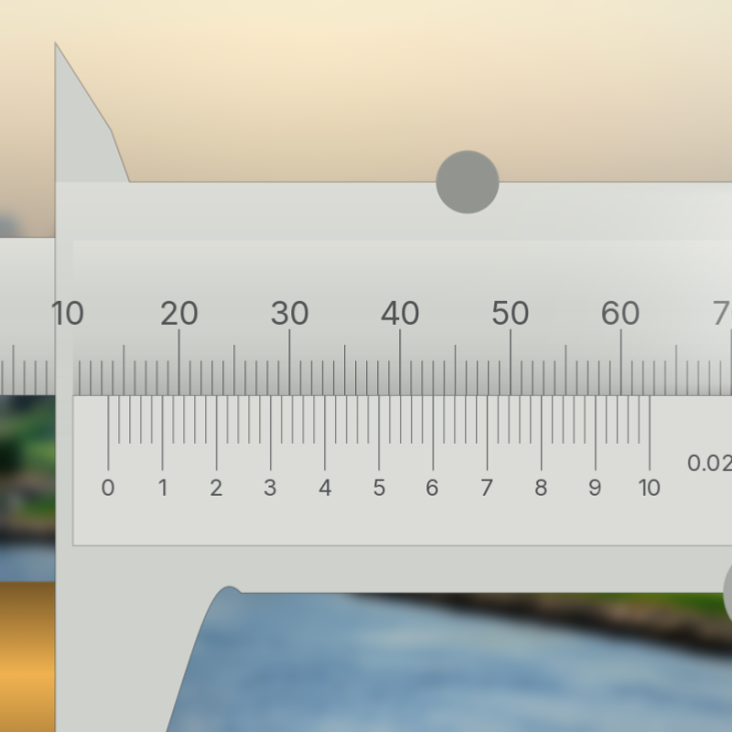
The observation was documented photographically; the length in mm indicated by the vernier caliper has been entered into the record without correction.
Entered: 13.6 mm
